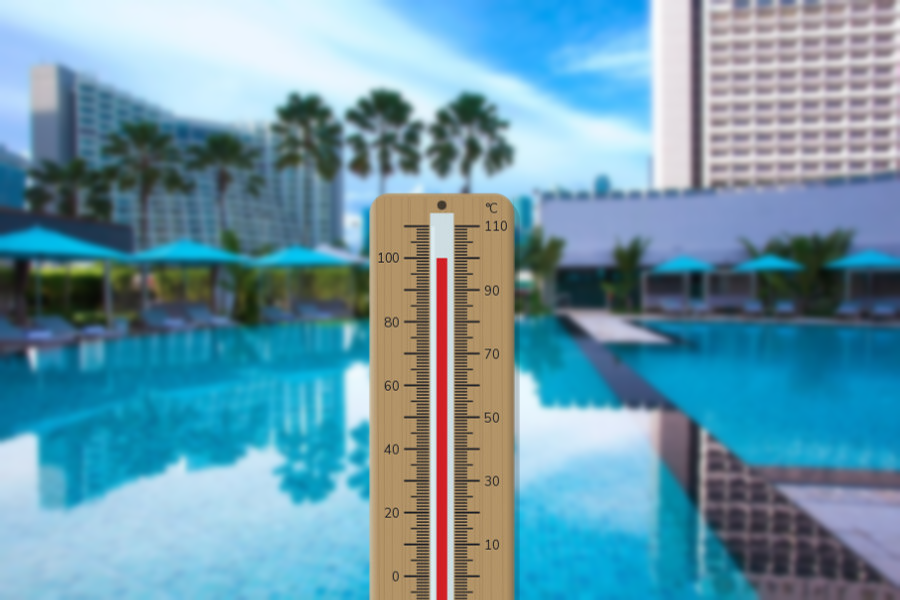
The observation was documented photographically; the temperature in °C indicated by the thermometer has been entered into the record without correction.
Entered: 100 °C
